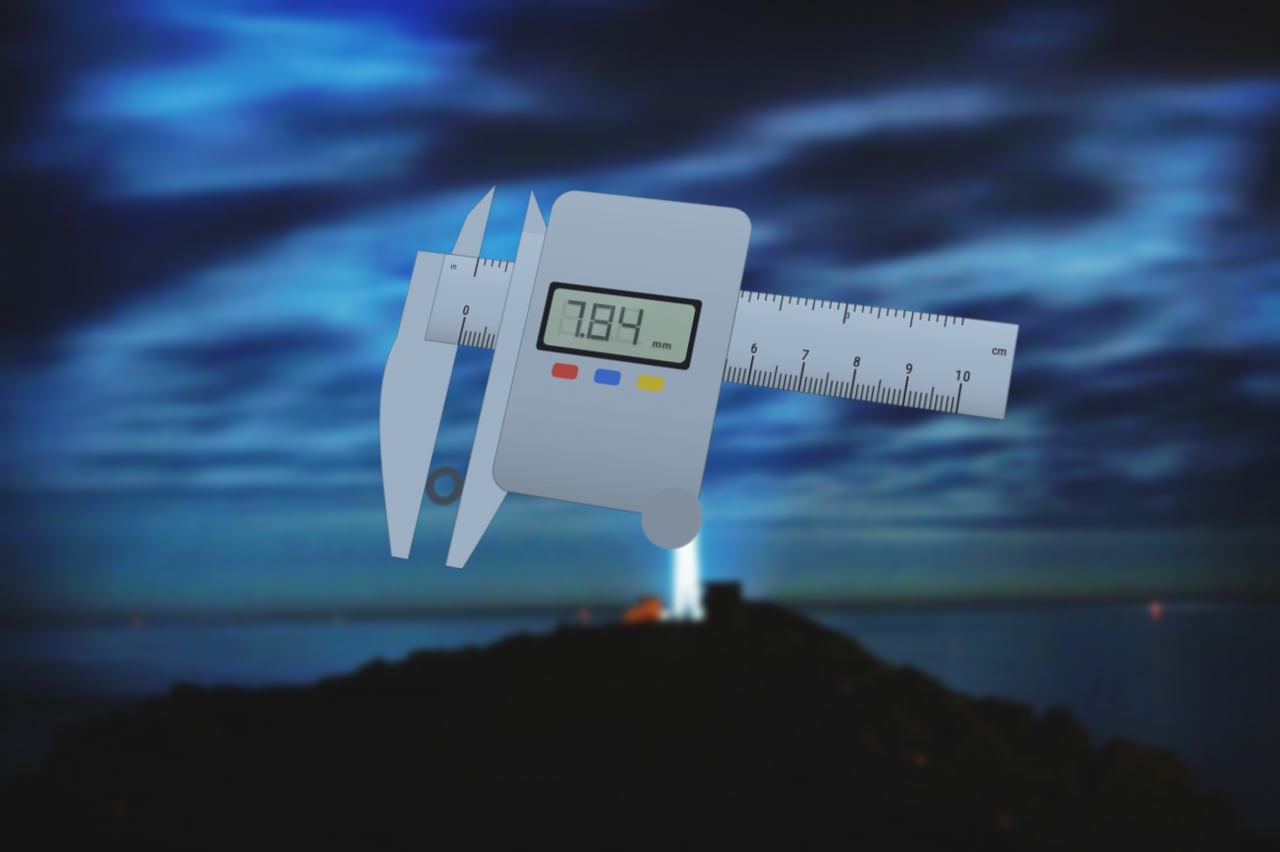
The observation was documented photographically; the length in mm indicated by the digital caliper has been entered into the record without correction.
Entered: 7.84 mm
